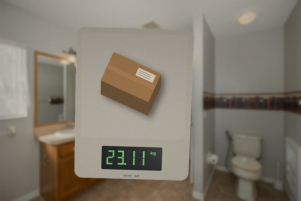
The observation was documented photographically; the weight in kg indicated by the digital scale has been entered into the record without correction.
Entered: 23.11 kg
